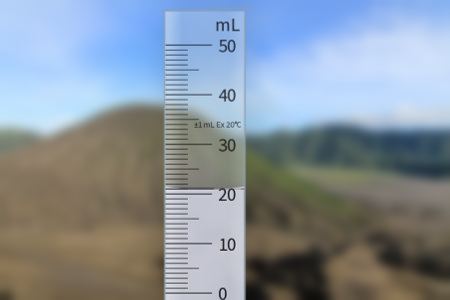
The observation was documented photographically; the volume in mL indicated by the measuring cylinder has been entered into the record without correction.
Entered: 21 mL
